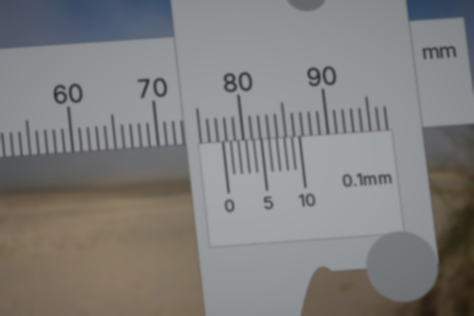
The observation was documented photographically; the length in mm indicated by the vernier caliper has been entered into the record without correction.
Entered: 77.6 mm
